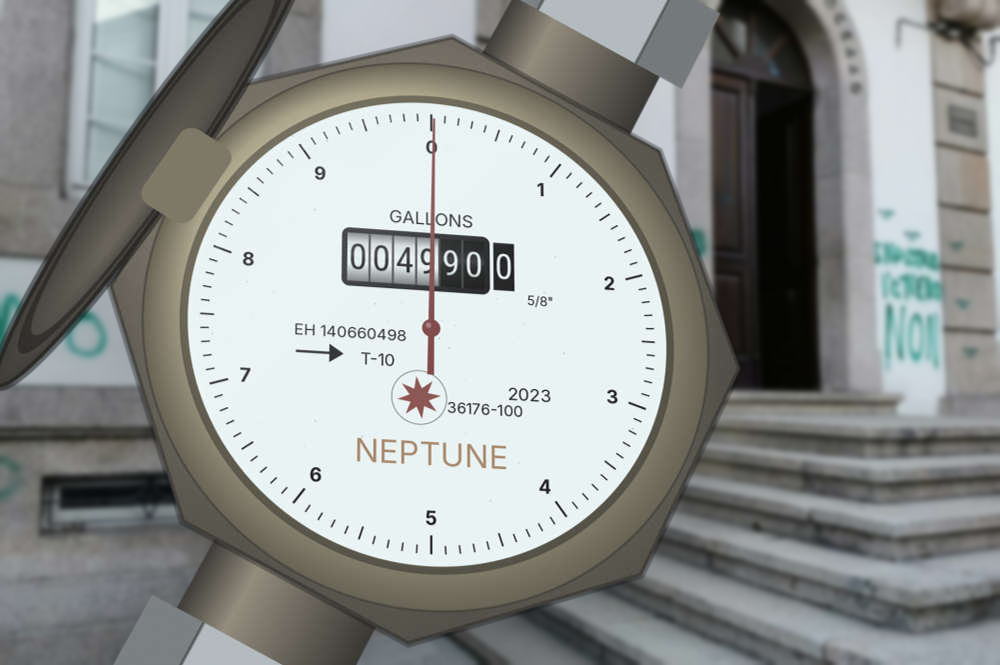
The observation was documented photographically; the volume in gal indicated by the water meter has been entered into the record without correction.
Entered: 49900.0 gal
